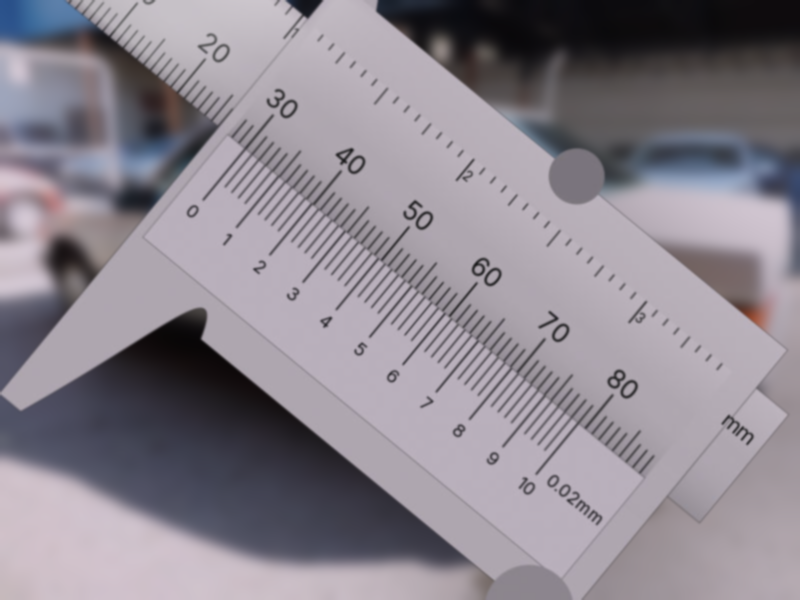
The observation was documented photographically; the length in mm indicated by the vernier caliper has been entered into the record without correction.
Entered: 30.0 mm
